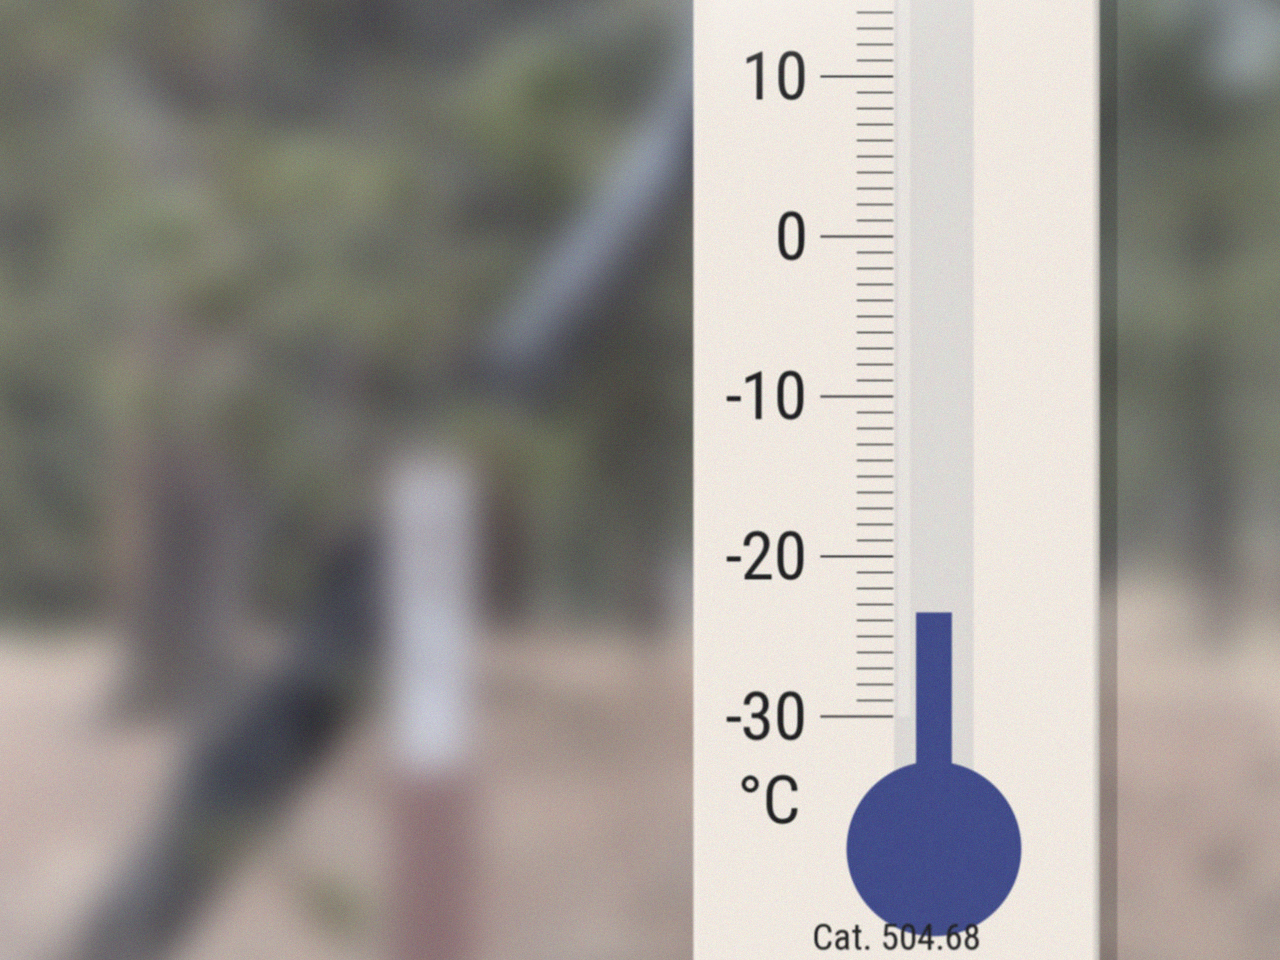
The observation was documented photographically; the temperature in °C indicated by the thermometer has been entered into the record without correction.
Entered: -23.5 °C
